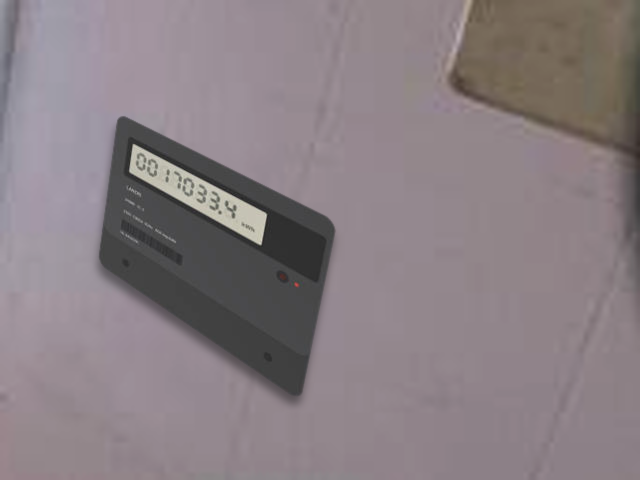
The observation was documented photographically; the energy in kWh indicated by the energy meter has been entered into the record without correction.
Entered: 17033.4 kWh
